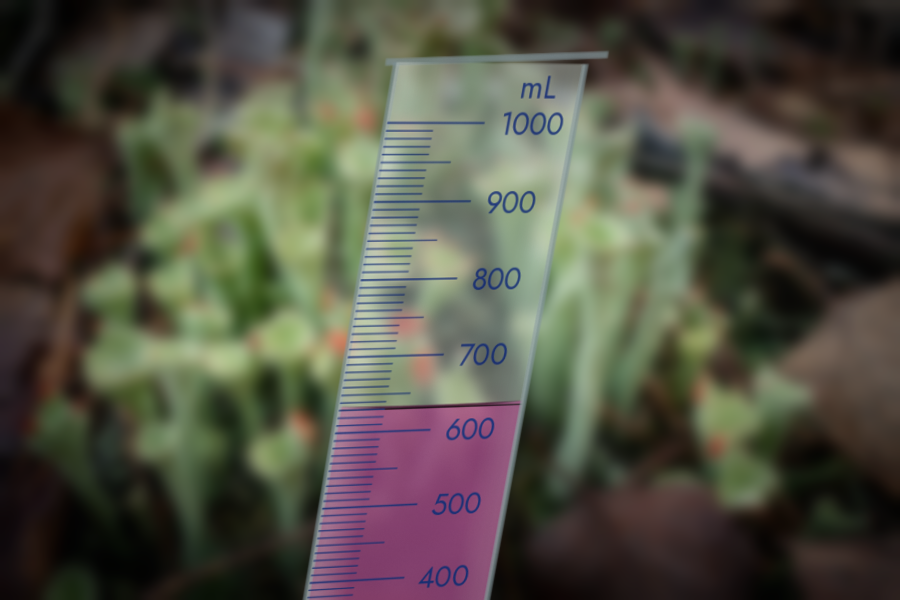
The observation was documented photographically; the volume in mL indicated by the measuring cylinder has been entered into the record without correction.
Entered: 630 mL
